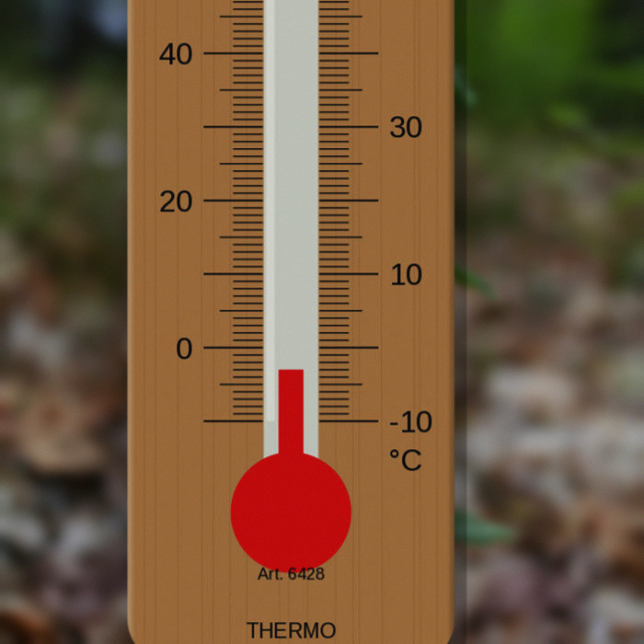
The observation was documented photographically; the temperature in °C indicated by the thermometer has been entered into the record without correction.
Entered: -3 °C
